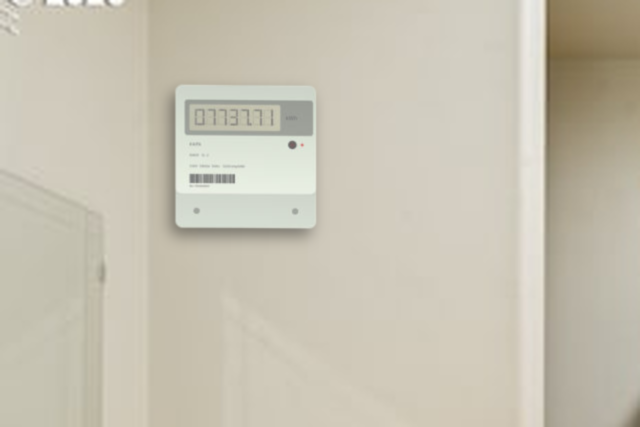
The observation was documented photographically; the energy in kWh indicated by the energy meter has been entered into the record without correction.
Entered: 7737.71 kWh
